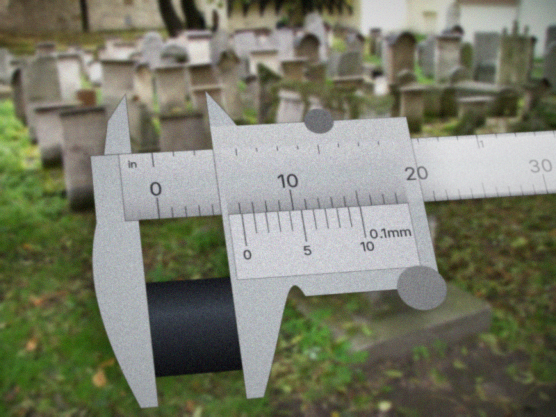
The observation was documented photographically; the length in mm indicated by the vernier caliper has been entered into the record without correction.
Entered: 6.1 mm
